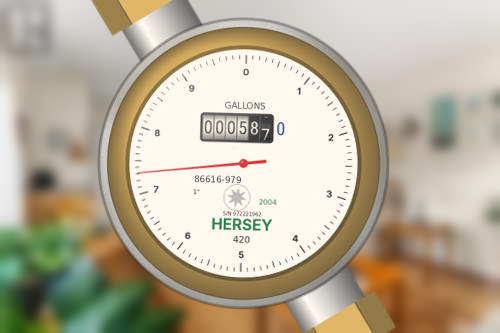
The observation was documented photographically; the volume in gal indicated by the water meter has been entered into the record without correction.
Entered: 5867.3 gal
